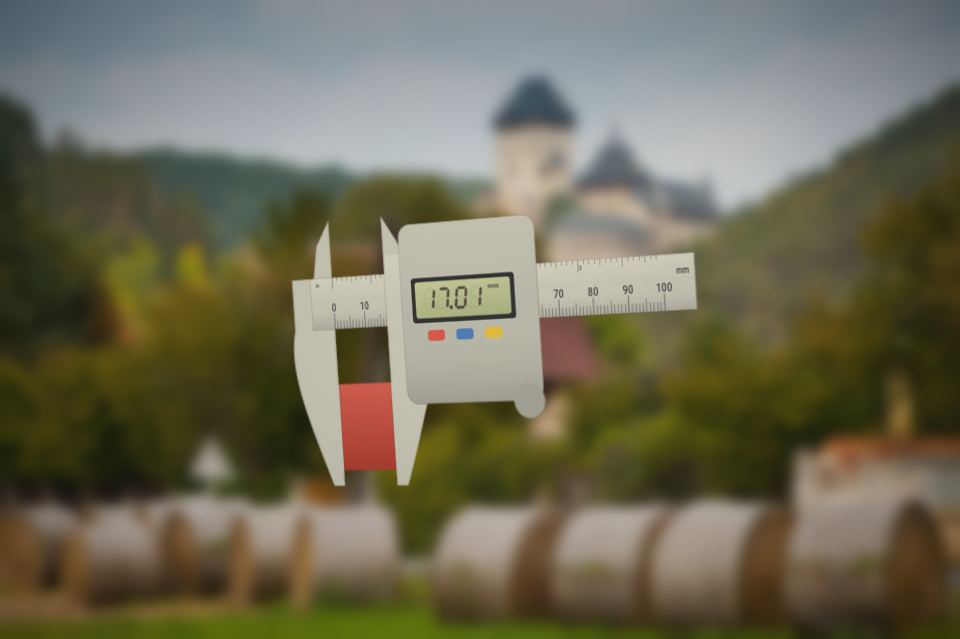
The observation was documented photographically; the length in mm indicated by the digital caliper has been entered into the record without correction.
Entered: 17.01 mm
